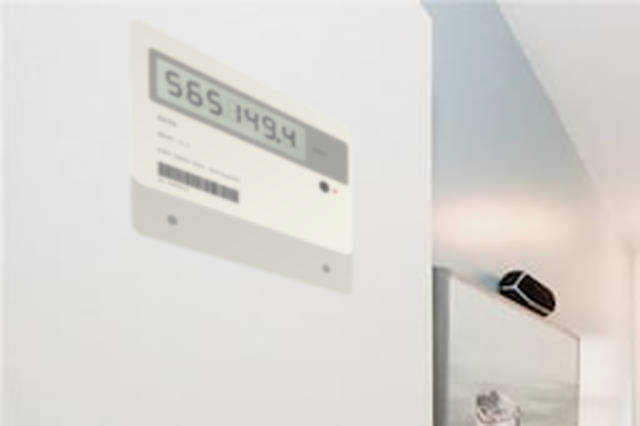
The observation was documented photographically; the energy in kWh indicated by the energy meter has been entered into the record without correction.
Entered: 565149.4 kWh
